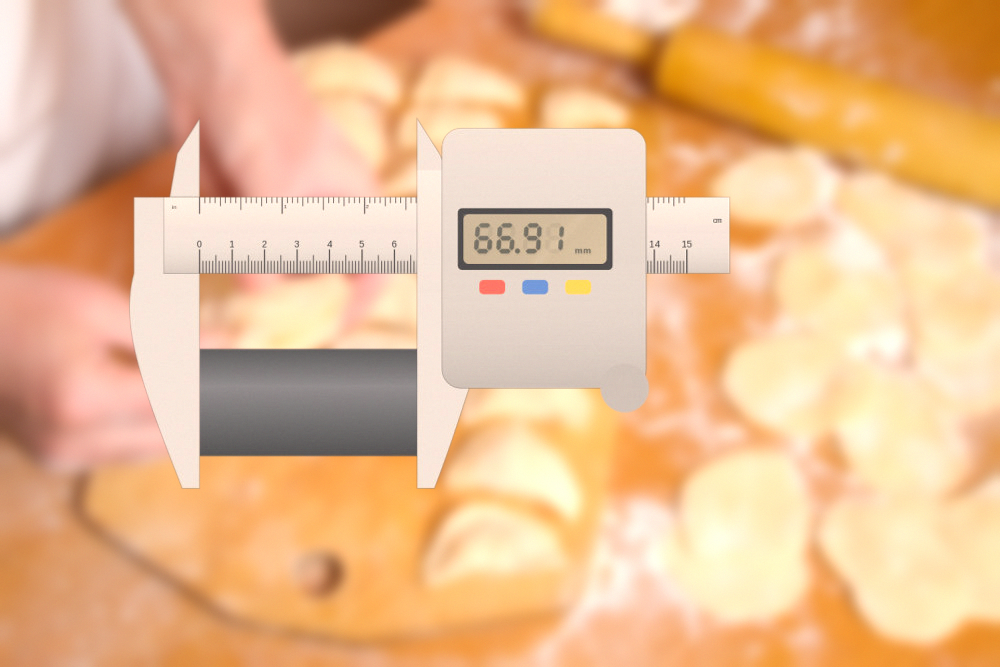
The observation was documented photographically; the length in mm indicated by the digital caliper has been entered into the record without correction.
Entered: 66.91 mm
